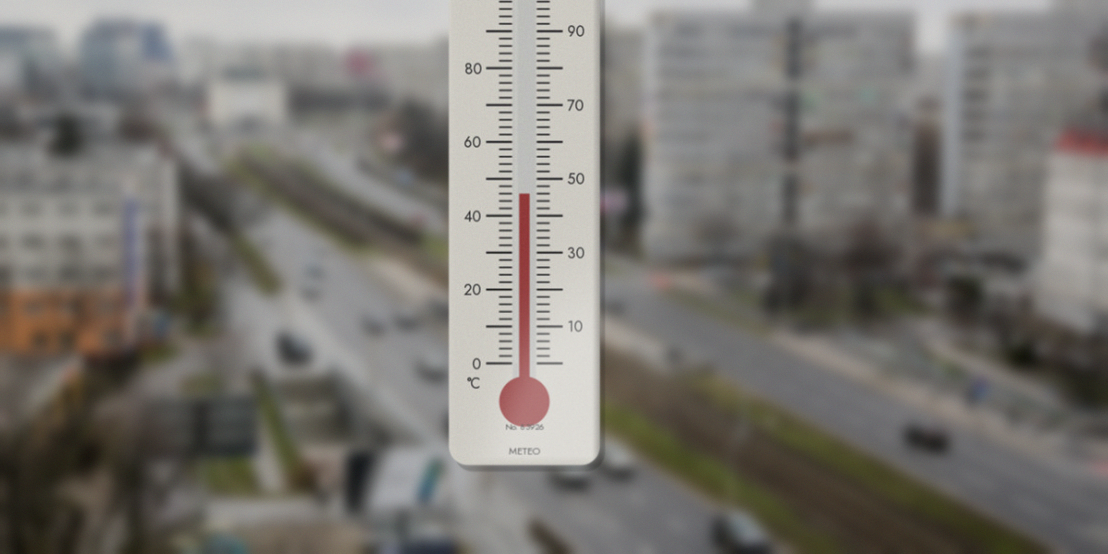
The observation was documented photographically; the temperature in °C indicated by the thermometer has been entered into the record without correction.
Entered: 46 °C
